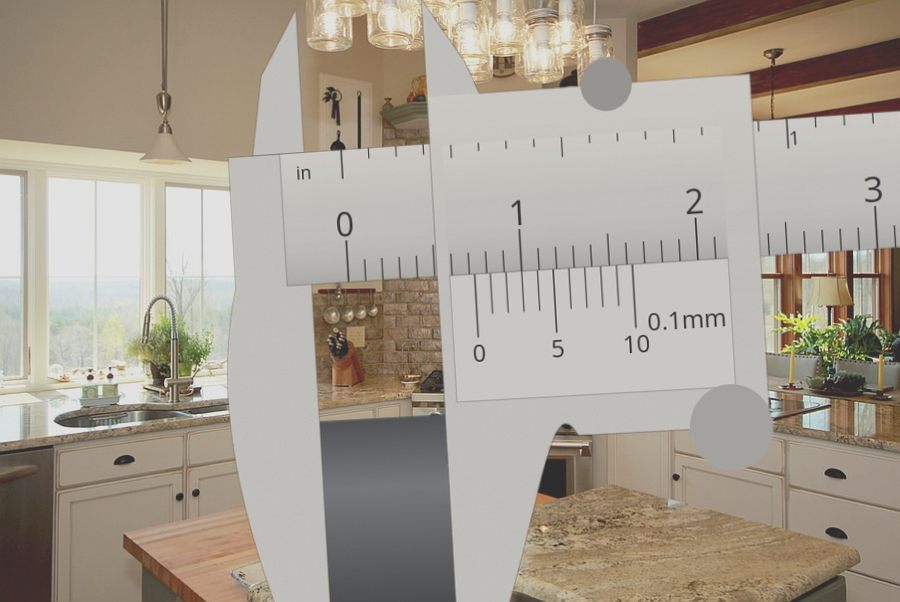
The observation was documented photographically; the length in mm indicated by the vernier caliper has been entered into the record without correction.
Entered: 7.3 mm
